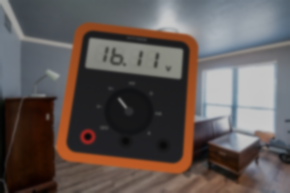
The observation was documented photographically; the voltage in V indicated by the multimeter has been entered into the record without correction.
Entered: 16.11 V
